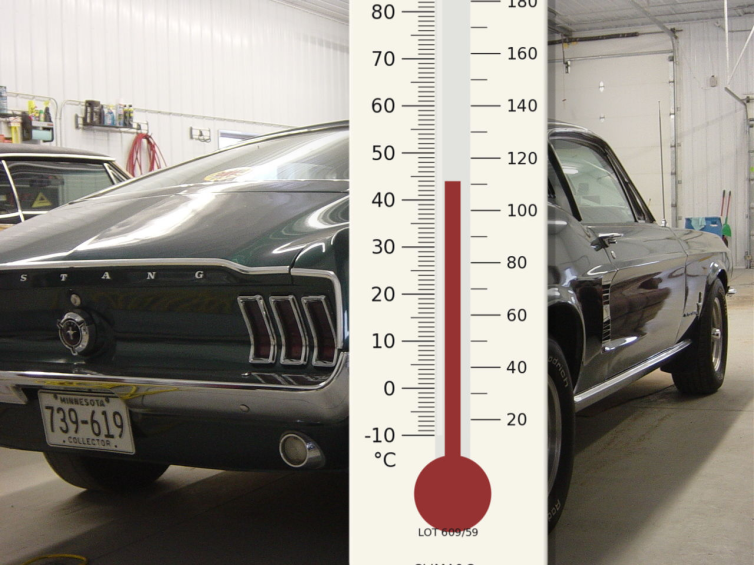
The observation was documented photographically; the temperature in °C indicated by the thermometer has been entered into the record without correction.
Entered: 44 °C
